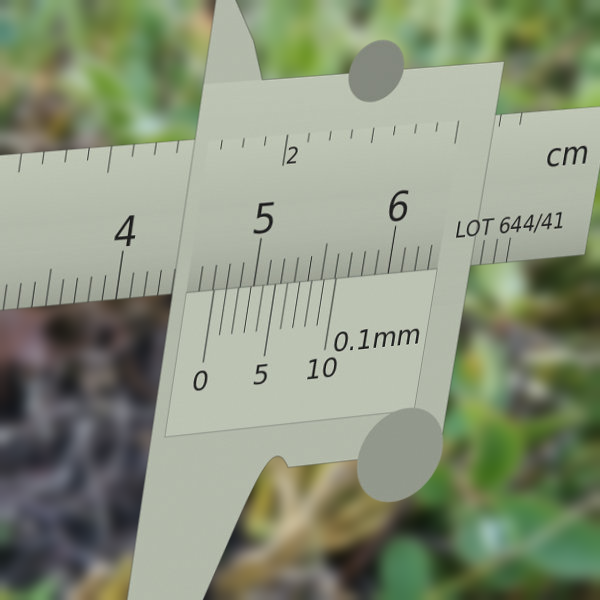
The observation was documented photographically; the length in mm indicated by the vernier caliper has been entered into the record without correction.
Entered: 47.1 mm
